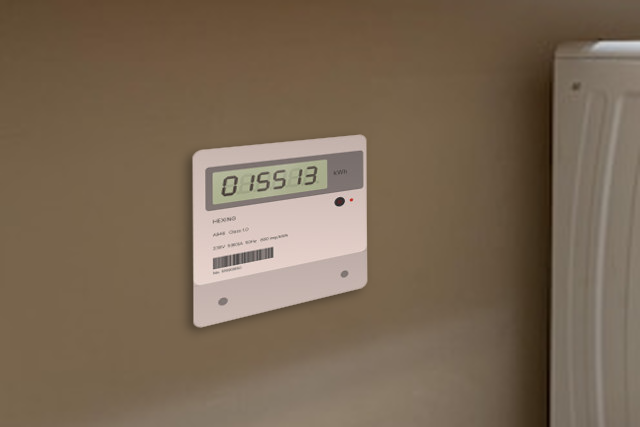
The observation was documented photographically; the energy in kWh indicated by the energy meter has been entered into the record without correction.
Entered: 15513 kWh
